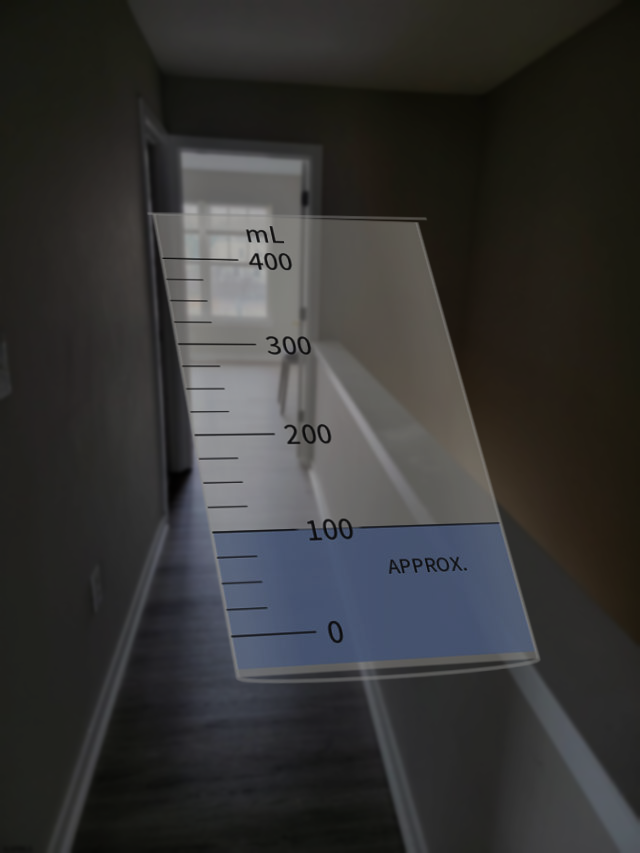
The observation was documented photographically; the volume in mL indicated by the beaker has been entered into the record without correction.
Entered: 100 mL
